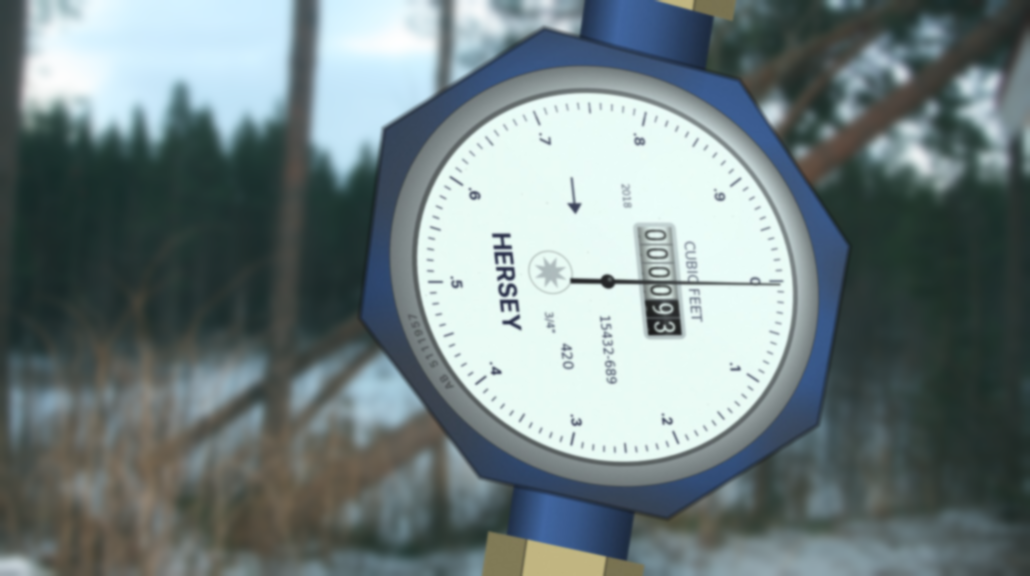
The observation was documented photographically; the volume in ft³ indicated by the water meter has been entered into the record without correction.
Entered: 93.00 ft³
